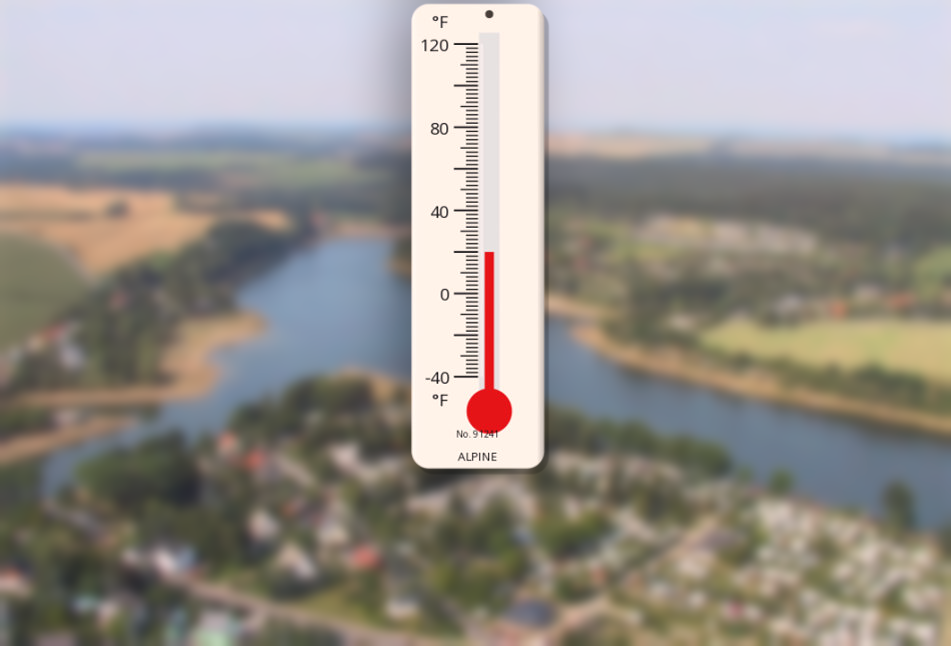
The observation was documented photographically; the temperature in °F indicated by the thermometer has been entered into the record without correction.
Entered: 20 °F
